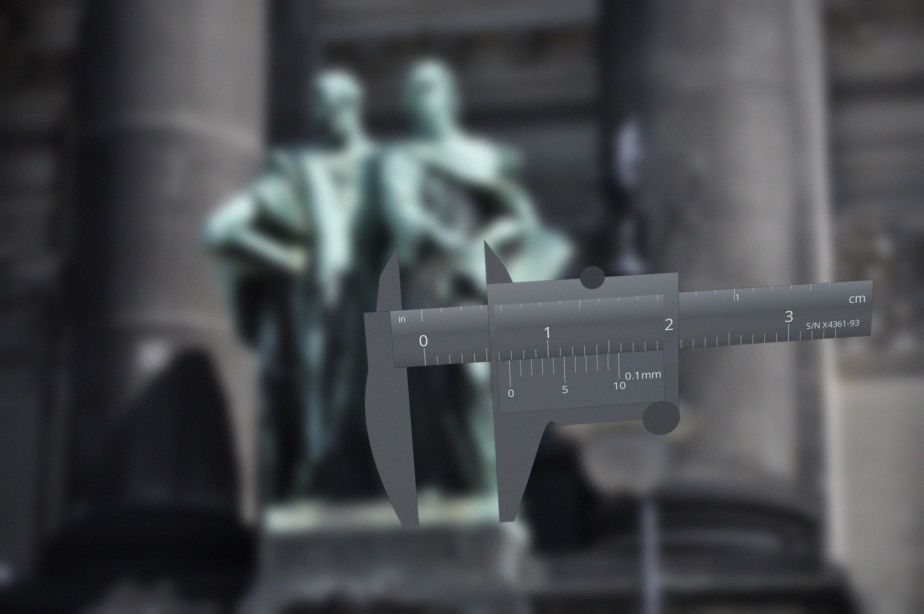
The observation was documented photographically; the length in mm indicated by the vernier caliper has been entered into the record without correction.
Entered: 6.8 mm
